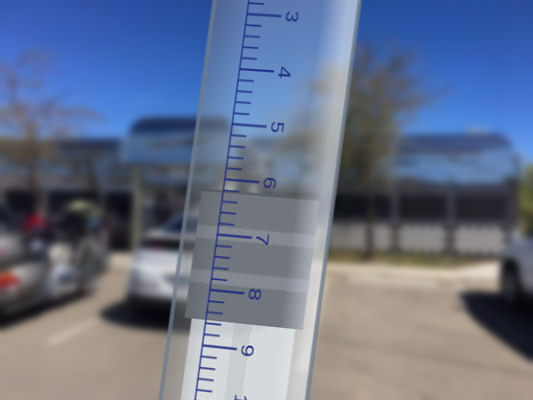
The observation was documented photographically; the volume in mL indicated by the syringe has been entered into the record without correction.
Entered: 6.2 mL
